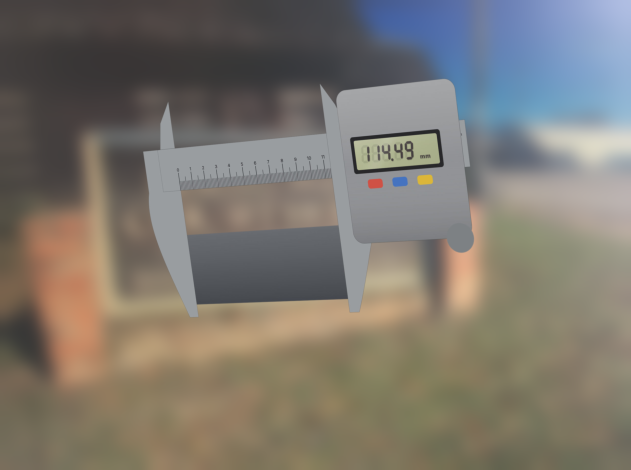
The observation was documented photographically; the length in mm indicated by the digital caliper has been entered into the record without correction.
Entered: 114.49 mm
